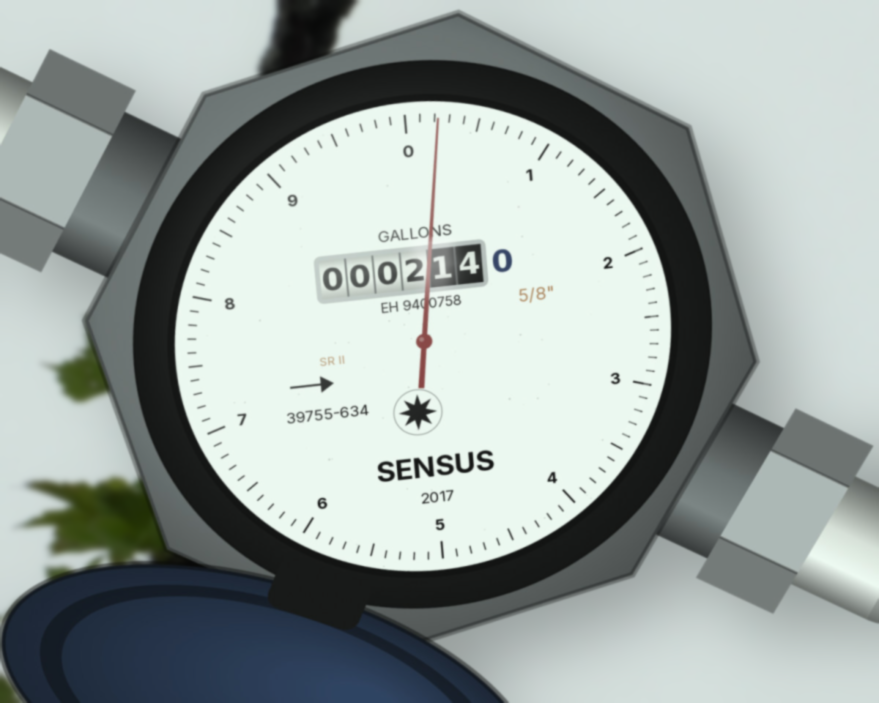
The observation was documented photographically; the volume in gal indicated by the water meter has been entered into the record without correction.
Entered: 2140.2 gal
